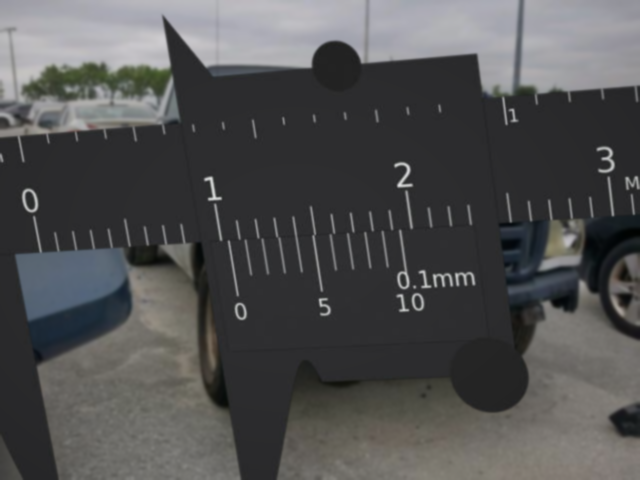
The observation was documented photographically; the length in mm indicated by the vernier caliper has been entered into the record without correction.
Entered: 10.4 mm
